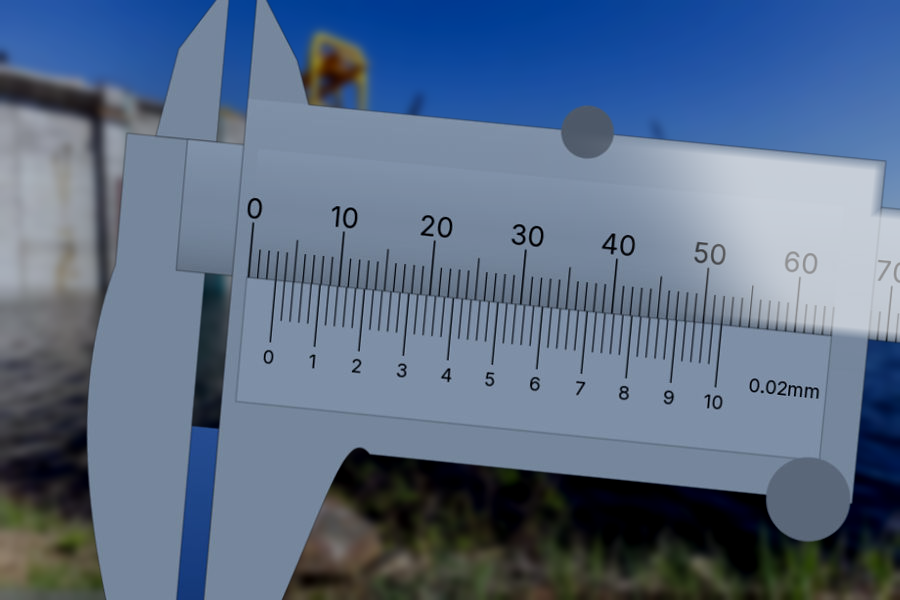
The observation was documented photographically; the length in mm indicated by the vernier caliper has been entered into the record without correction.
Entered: 3.0 mm
